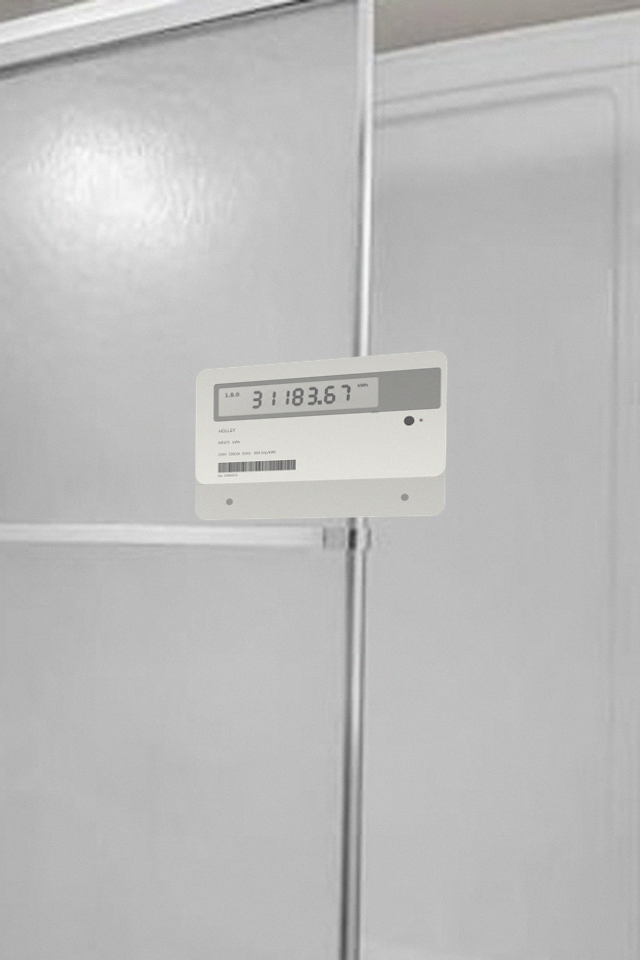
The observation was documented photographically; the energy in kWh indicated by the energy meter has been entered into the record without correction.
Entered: 31183.67 kWh
